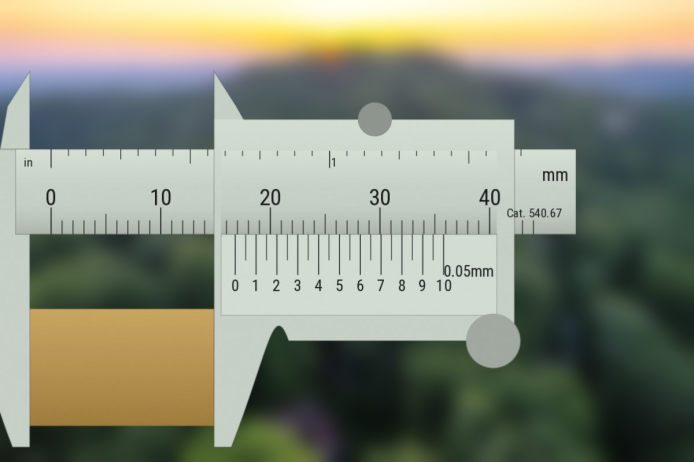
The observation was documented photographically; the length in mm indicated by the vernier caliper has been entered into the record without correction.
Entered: 16.8 mm
